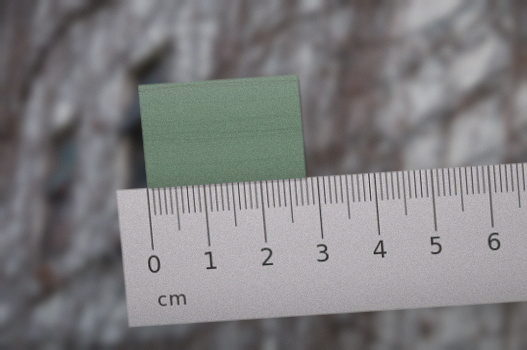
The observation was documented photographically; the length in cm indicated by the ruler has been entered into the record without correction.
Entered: 2.8 cm
